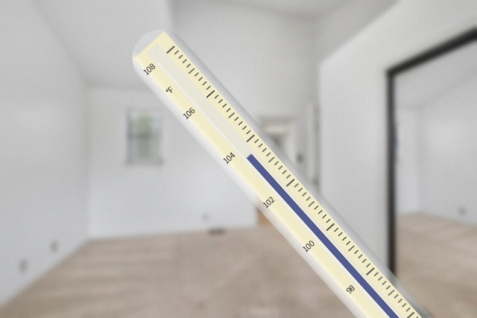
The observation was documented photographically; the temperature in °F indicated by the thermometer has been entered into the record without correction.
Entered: 103.6 °F
